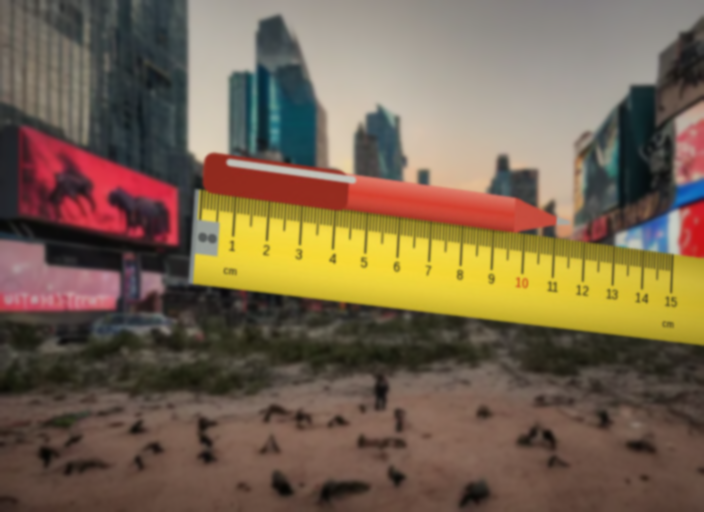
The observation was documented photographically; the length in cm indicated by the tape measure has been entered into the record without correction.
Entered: 11.5 cm
